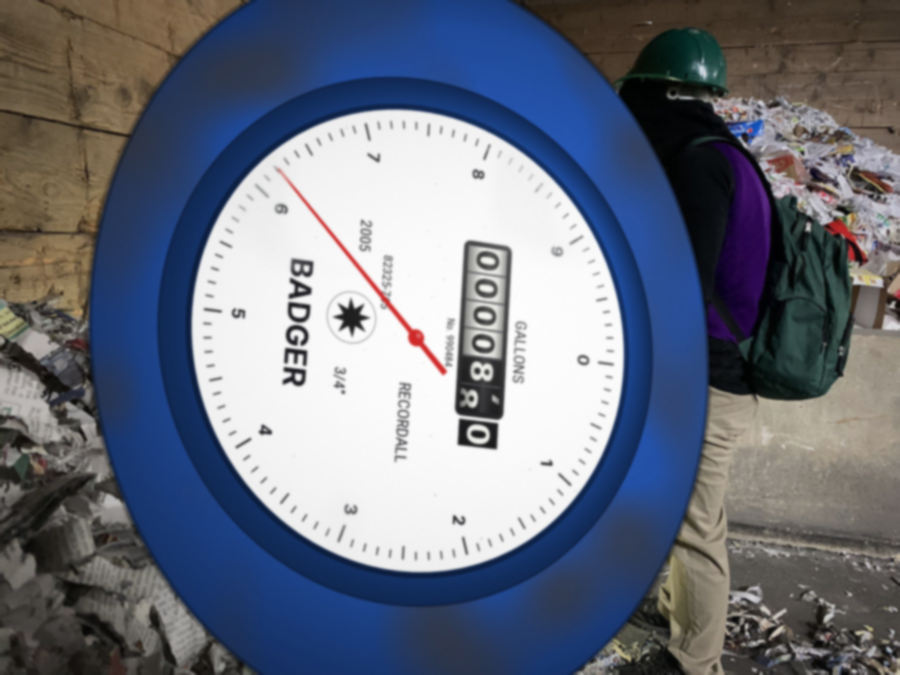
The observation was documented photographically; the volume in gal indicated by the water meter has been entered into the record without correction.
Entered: 876.2 gal
